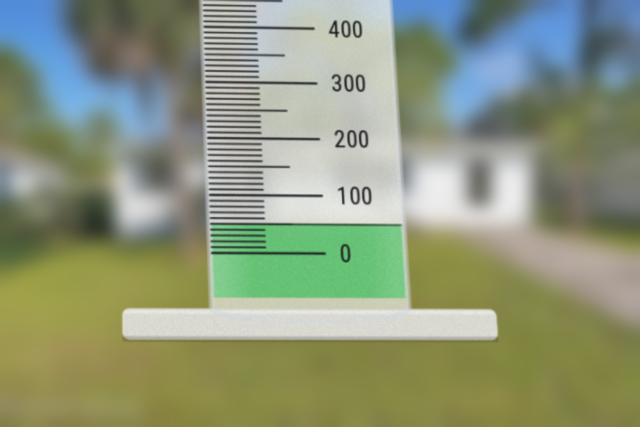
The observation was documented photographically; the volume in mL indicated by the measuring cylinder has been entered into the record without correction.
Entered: 50 mL
